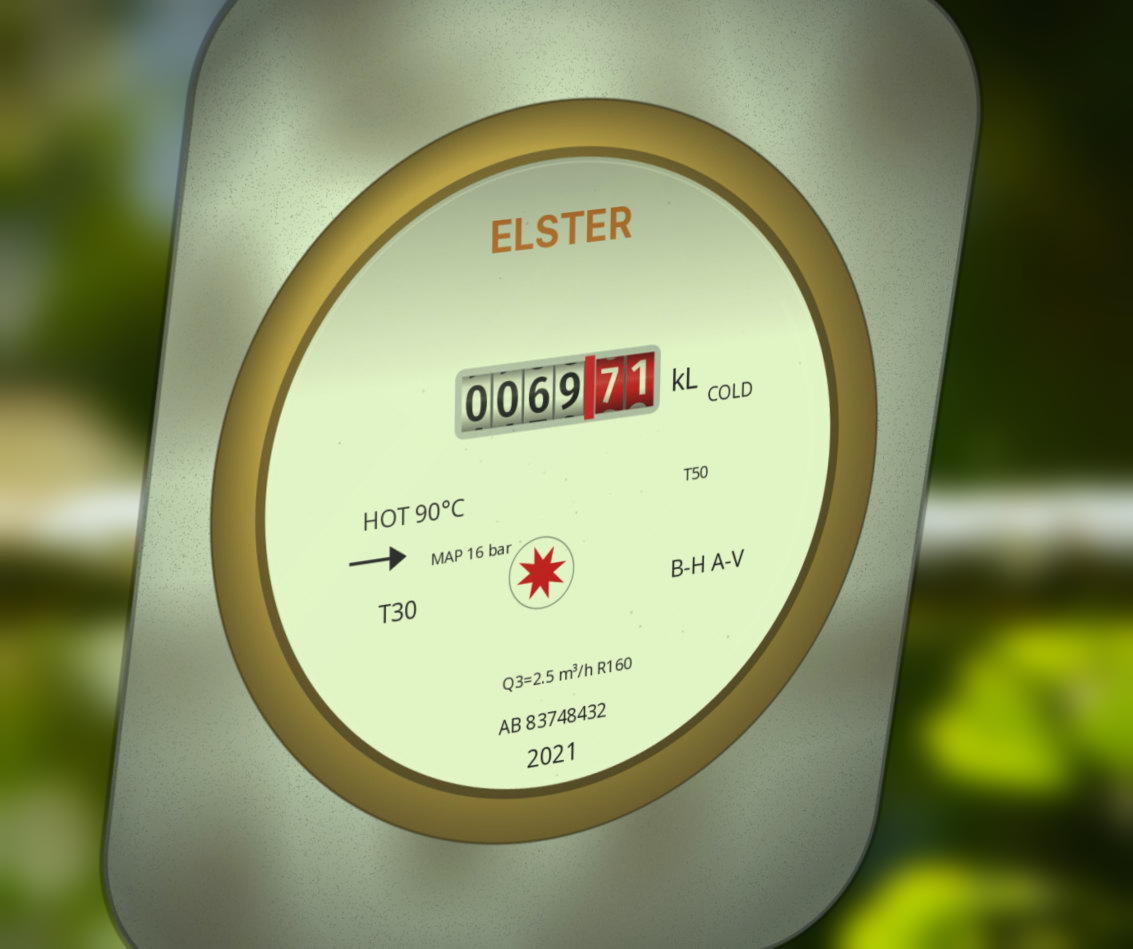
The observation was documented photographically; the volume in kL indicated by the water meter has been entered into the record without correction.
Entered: 69.71 kL
